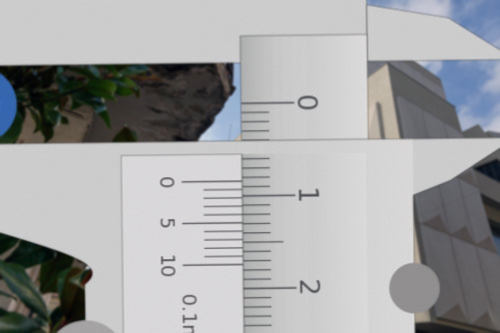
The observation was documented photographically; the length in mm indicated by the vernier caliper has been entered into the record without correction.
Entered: 8.4 mm
